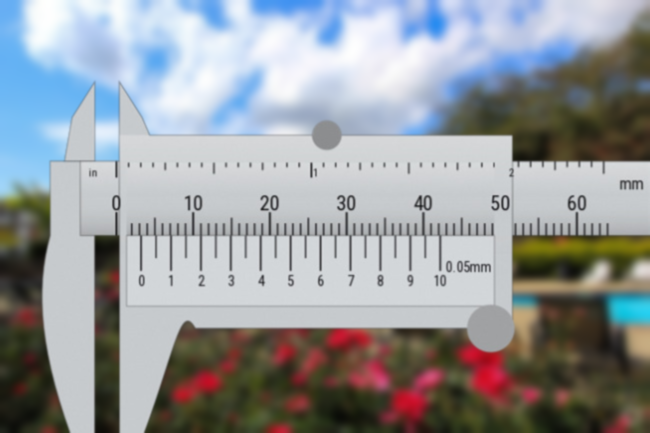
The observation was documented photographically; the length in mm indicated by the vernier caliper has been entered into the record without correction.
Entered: 3.2 mm
